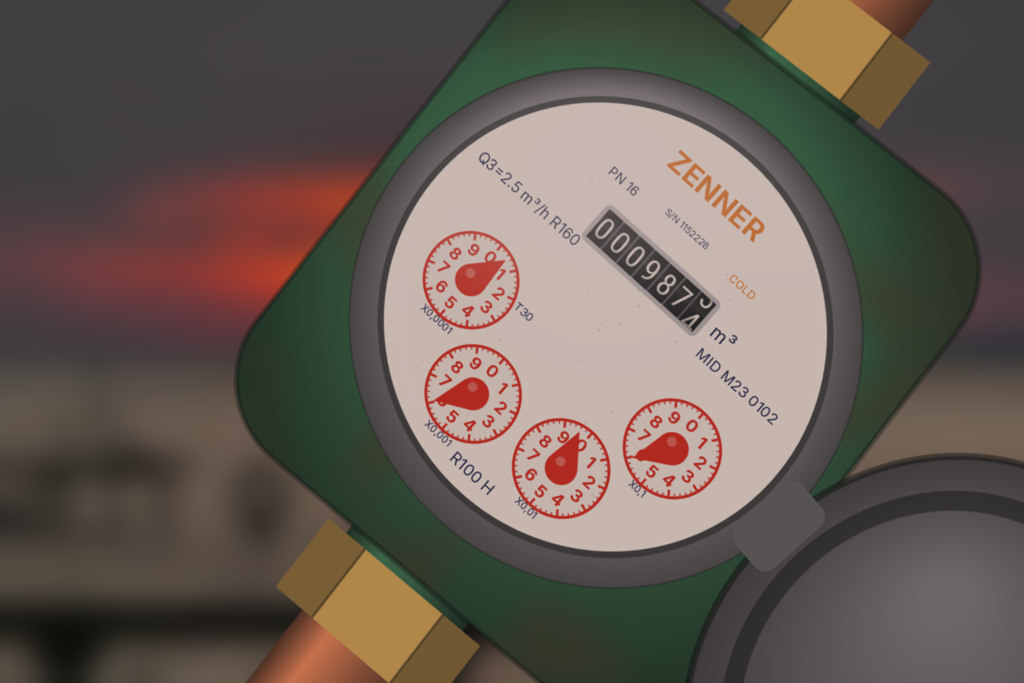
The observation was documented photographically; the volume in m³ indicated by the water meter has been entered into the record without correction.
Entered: 9873.5960 m³
